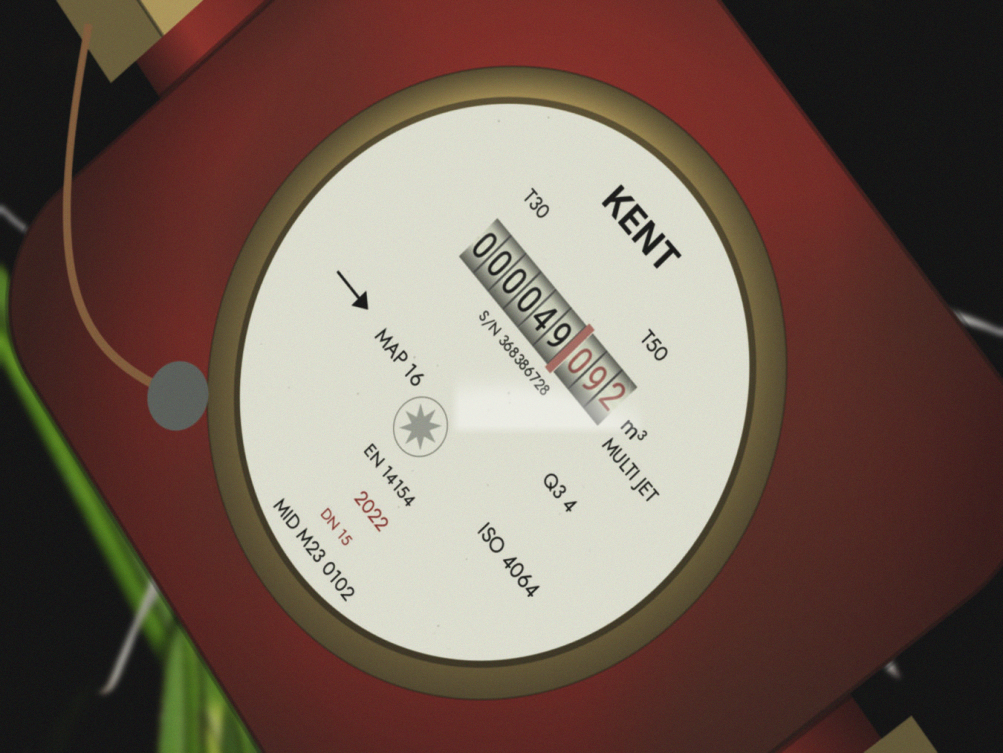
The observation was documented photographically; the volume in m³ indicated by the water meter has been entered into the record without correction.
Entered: 49.092 m³
